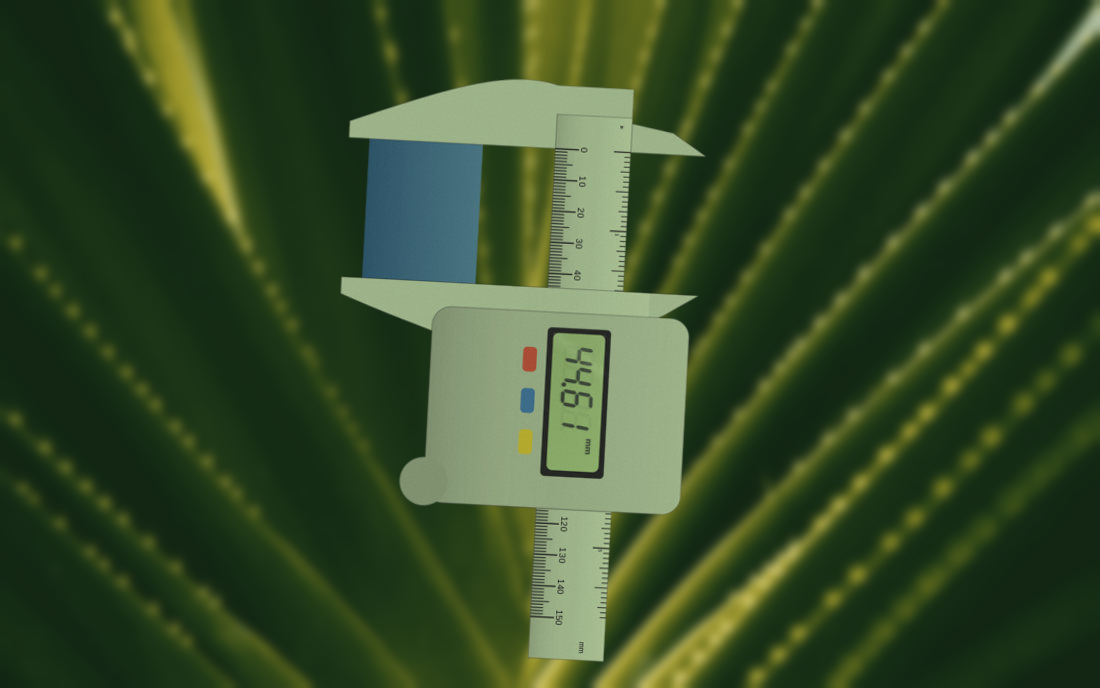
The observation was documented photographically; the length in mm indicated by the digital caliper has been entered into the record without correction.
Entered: 44.61 mm
